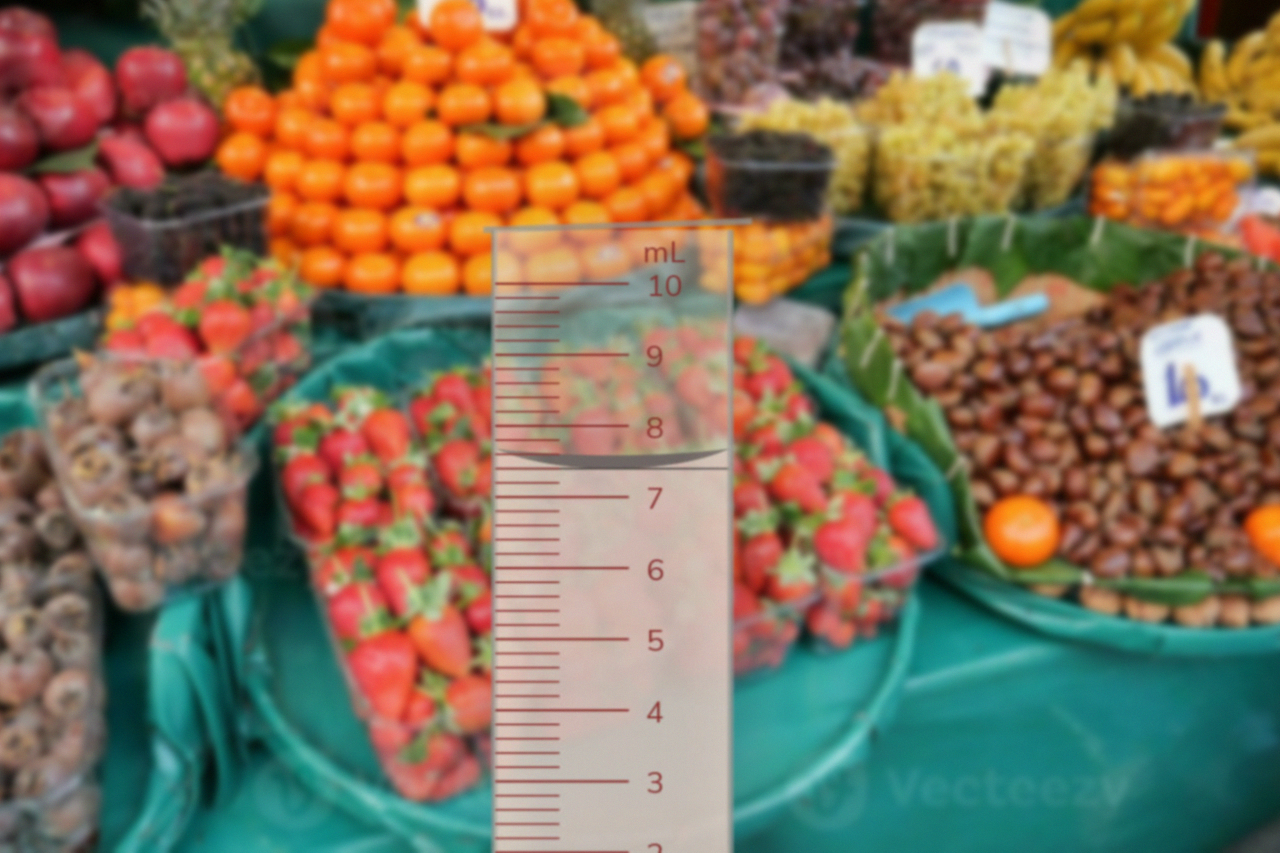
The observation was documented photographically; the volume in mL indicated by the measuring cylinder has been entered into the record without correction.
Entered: 7.4 mL
